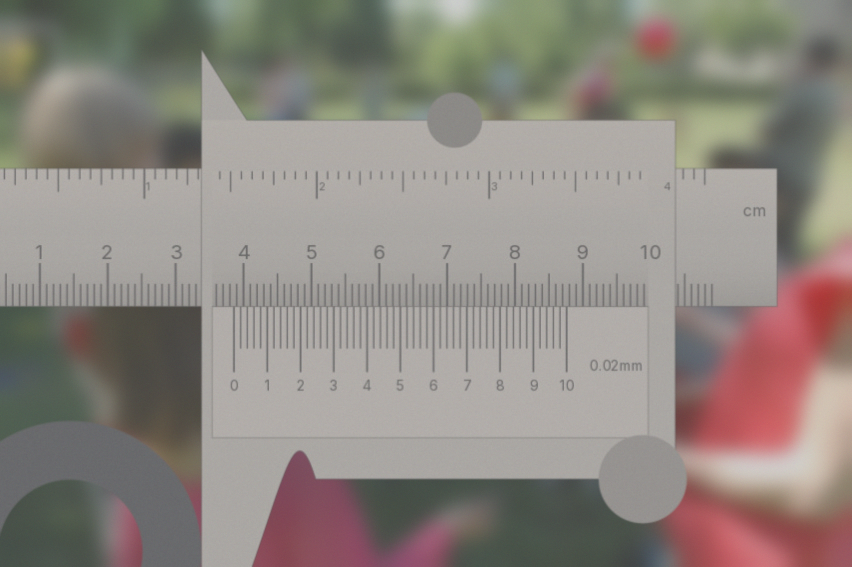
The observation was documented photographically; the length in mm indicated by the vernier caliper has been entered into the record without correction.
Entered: 38.6 mm
